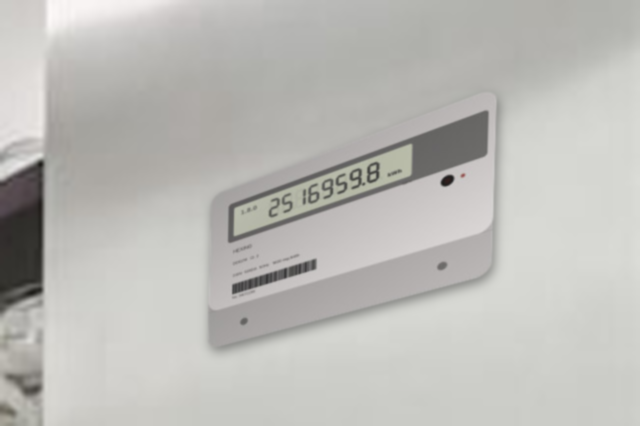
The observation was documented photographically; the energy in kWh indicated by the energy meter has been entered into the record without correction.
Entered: 2516959.8 kWh
